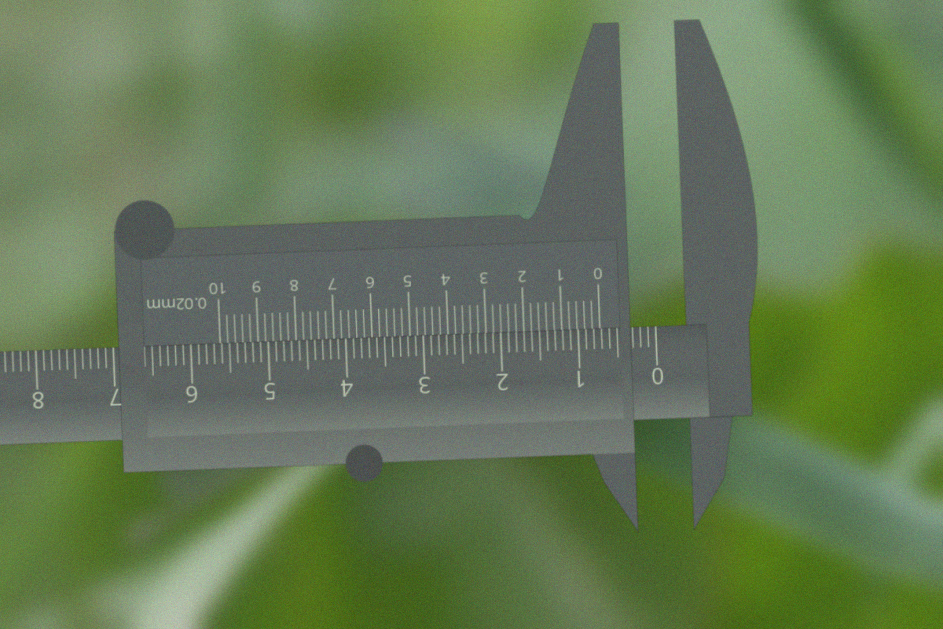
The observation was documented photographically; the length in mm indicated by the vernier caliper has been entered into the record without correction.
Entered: 7.2 mm
